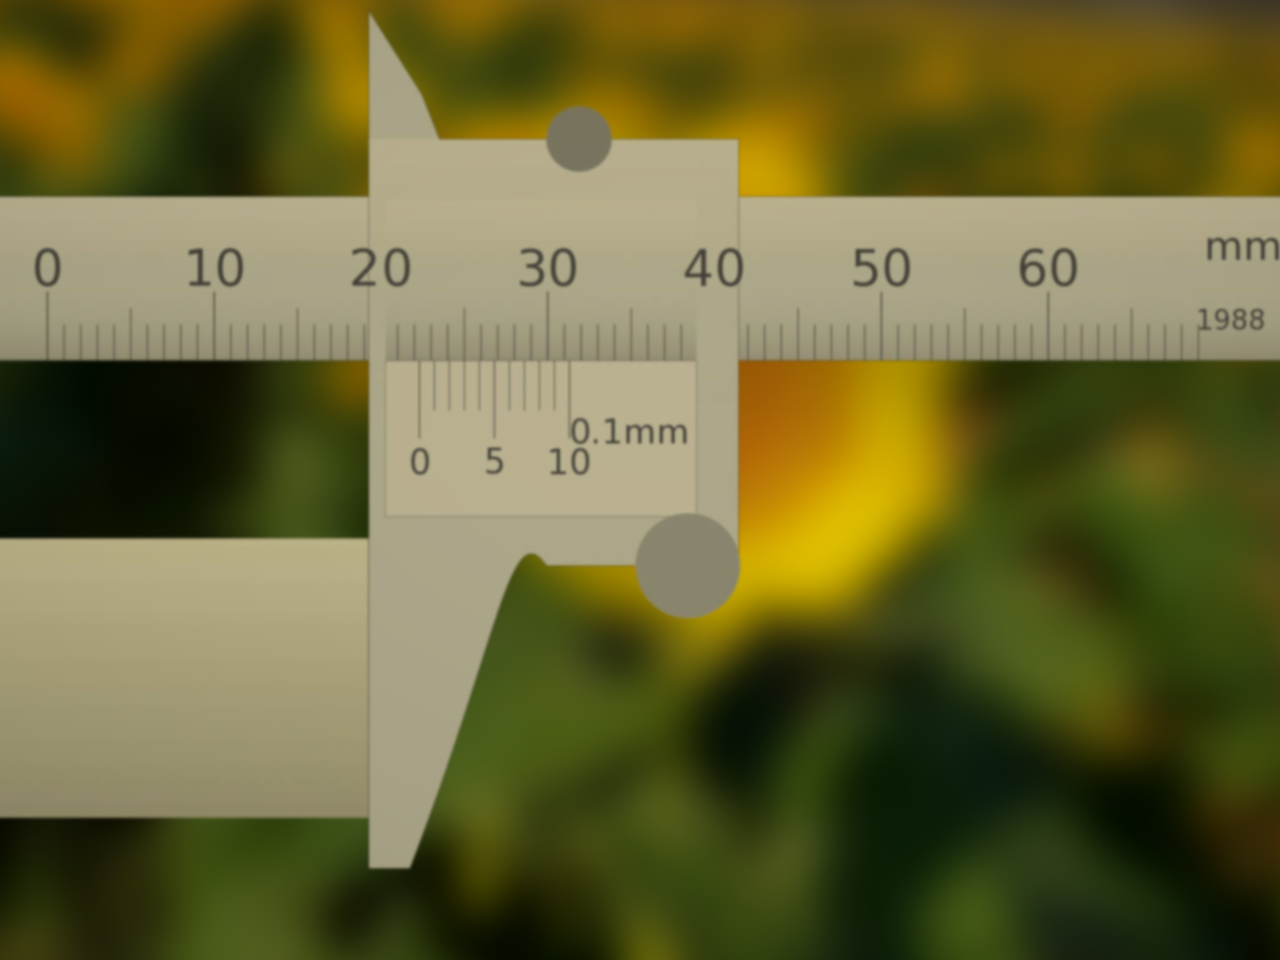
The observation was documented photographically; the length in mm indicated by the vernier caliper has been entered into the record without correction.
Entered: 22.3 mm
